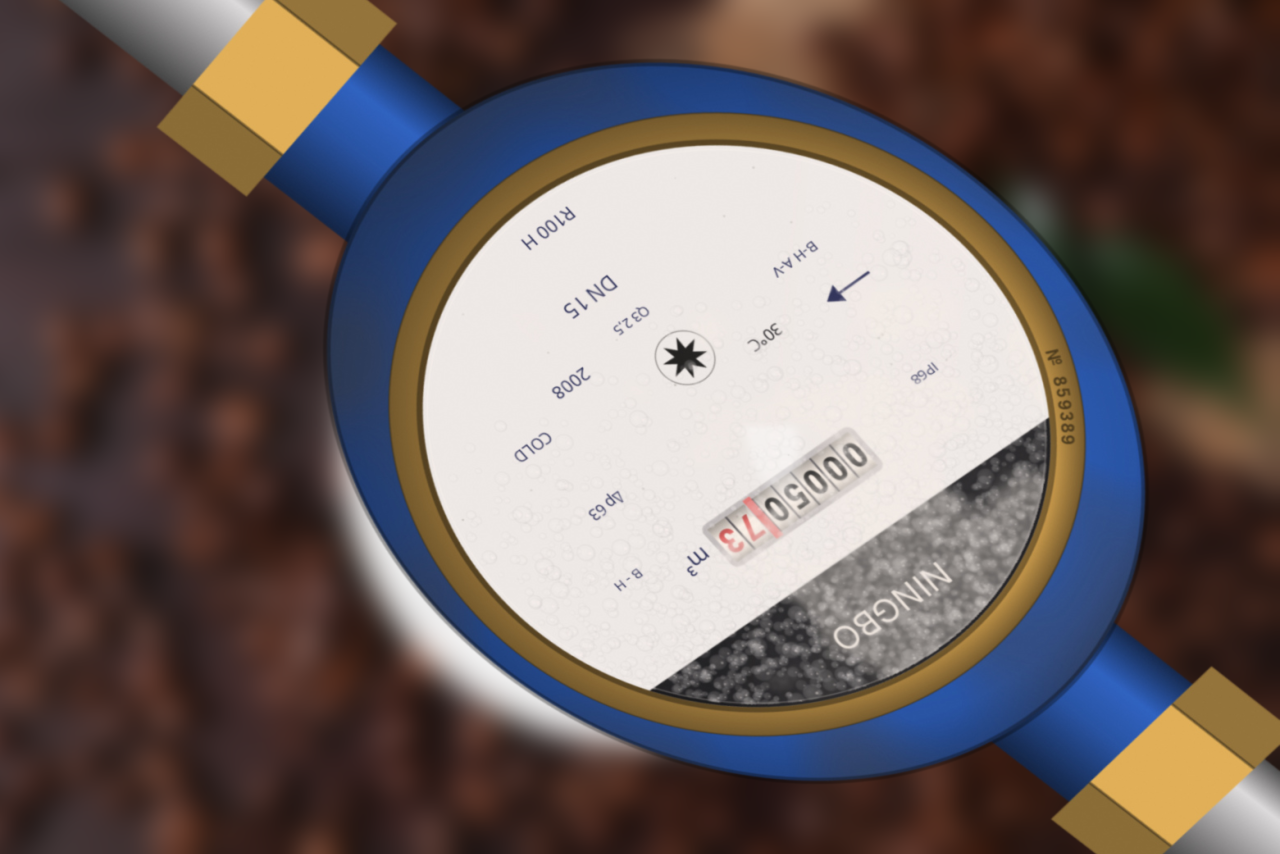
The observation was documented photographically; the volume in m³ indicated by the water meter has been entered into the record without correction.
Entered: 50.73 m³
